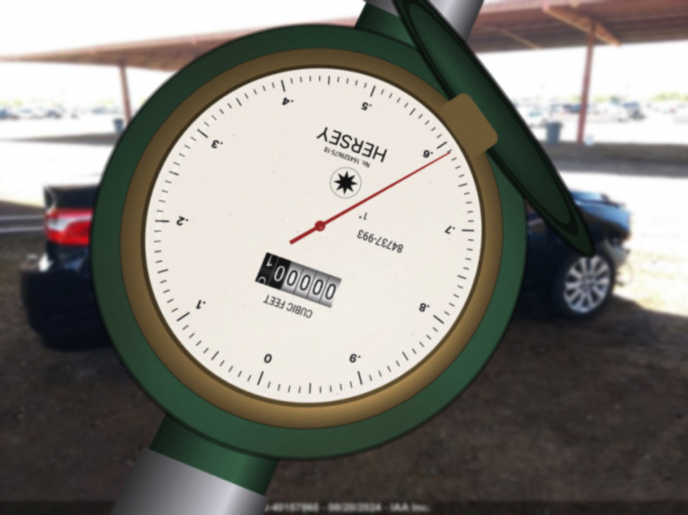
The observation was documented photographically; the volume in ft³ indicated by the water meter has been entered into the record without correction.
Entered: 0.61 ft³
